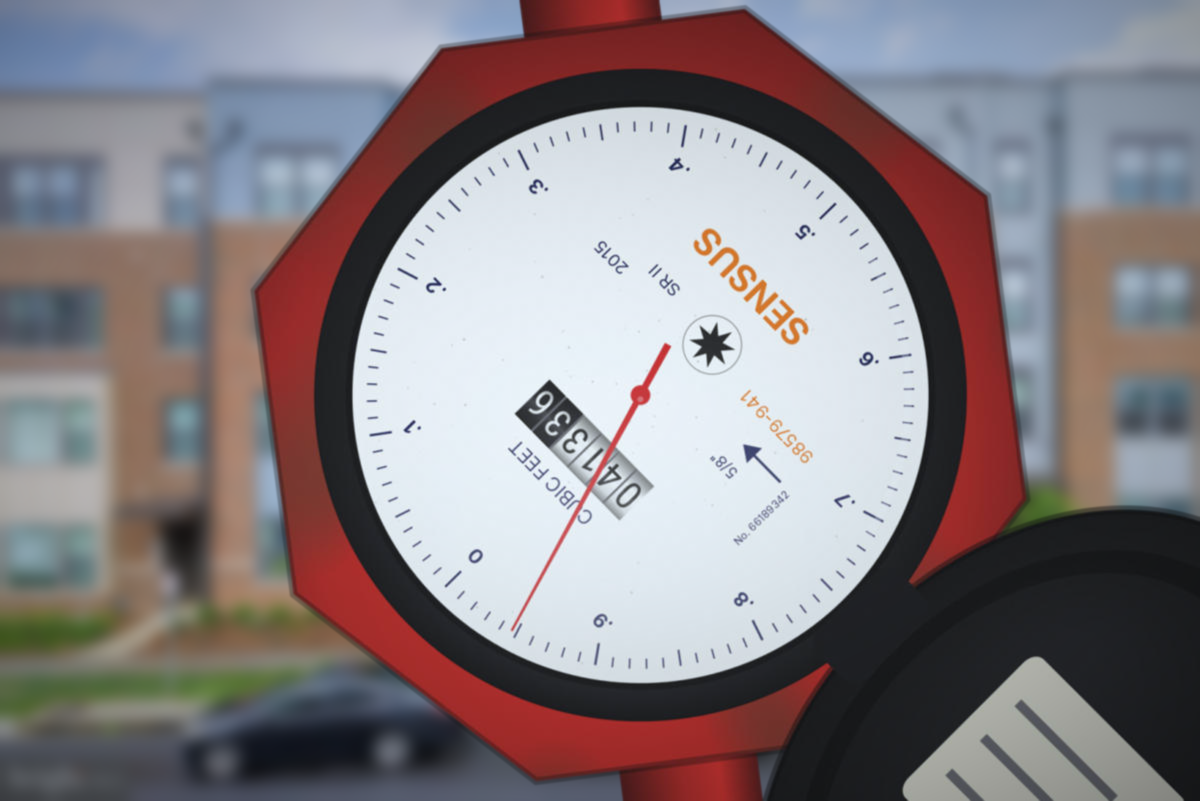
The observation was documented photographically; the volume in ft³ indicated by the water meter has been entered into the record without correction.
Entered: 41335.95 ft³
